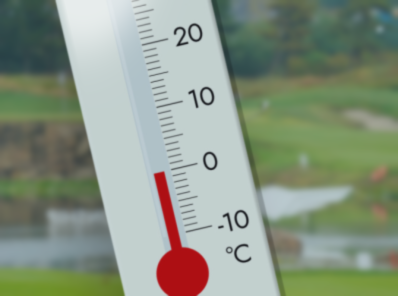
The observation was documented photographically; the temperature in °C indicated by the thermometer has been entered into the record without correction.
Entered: 0 °C
